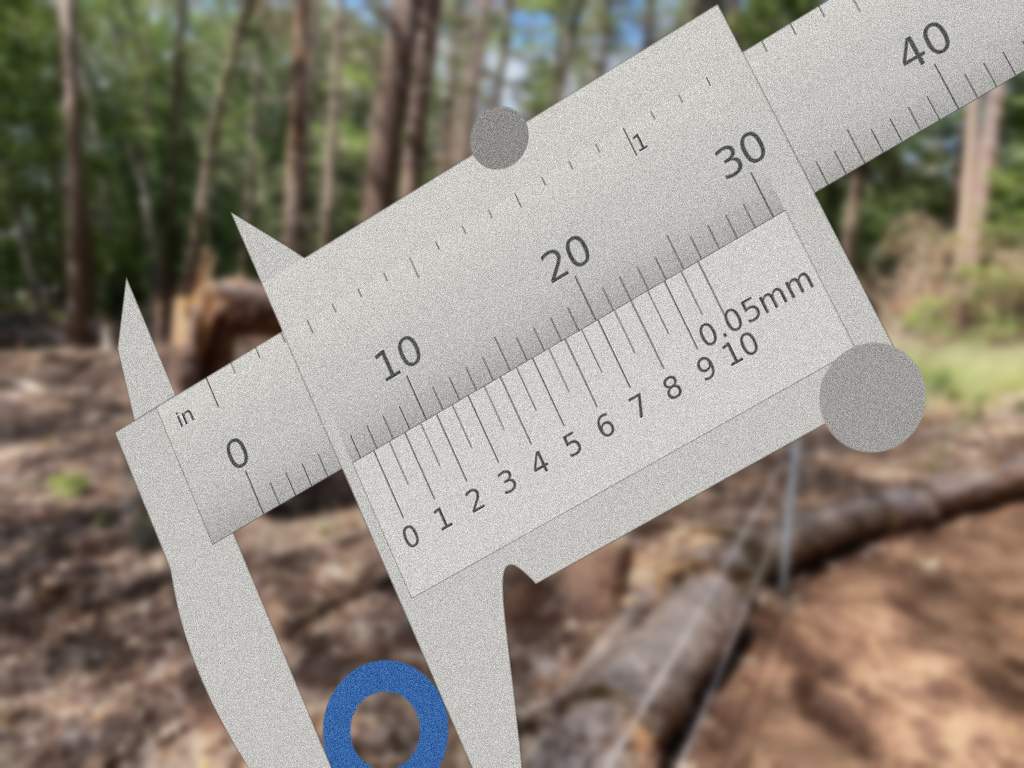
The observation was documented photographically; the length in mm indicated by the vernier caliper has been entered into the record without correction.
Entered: 6.8 mm
